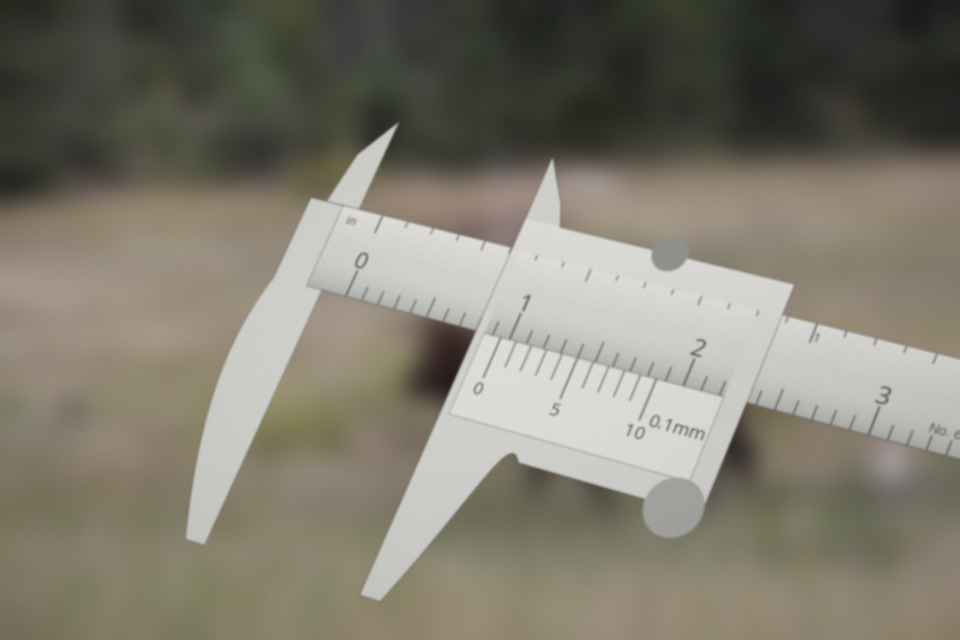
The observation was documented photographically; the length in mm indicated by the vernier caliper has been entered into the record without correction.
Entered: 9.5 mm
